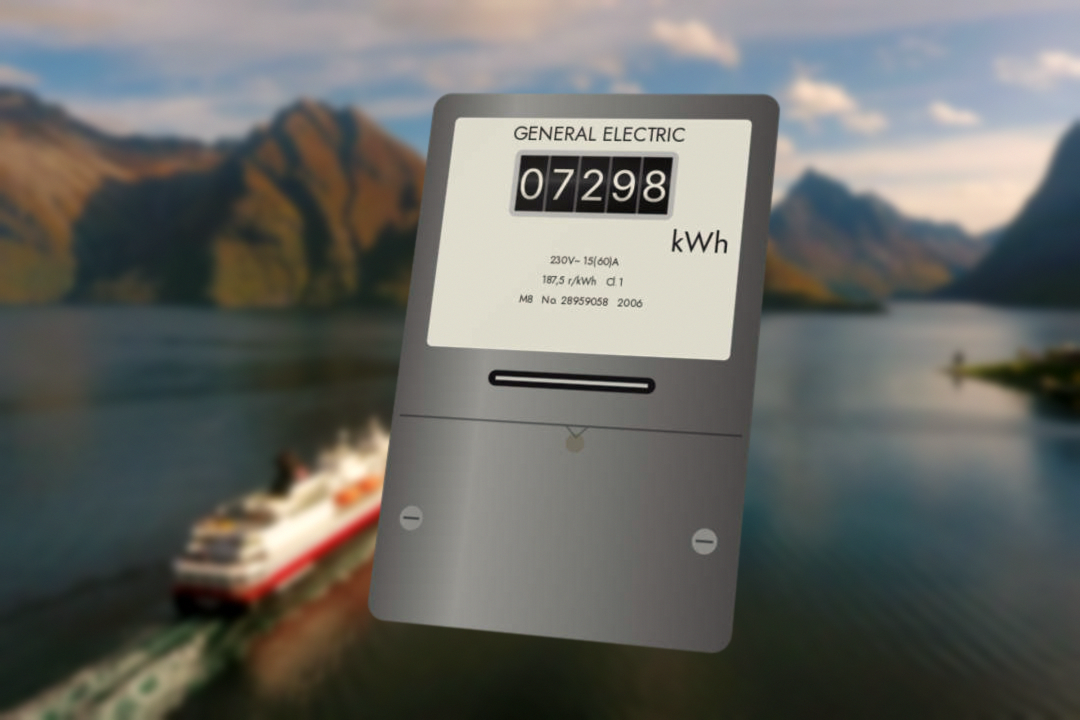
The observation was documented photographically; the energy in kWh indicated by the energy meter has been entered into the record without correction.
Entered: 7298 kWh
